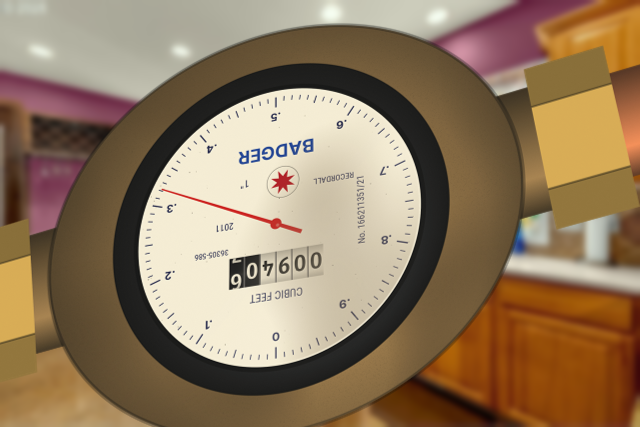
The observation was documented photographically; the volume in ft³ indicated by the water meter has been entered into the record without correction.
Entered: 9406.32 ft³
